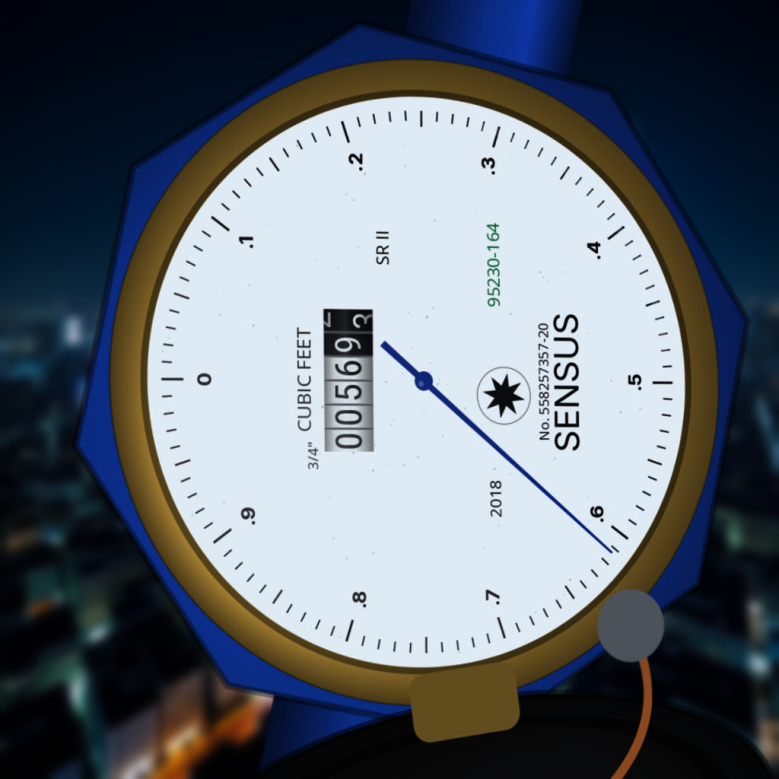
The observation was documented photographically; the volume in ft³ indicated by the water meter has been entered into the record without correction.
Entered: 5692.61 ft³
